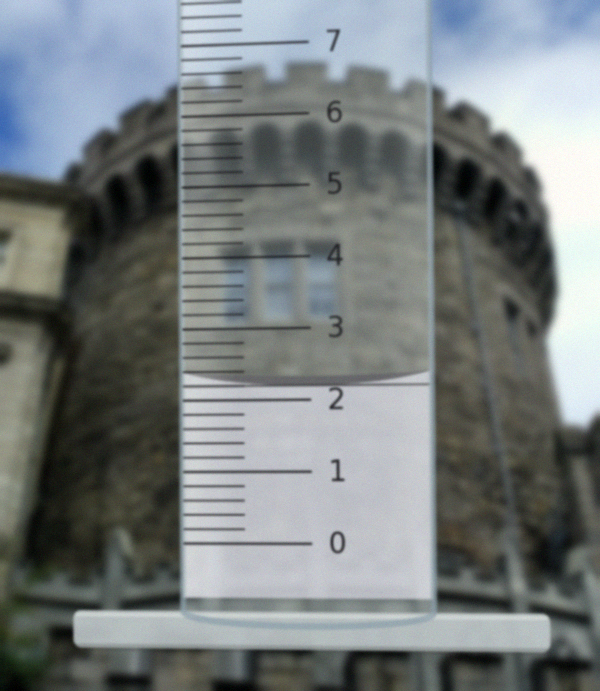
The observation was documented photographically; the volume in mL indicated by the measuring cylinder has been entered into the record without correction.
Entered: 2.2 mL
